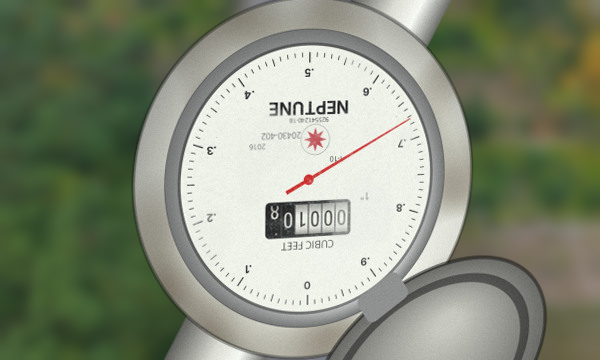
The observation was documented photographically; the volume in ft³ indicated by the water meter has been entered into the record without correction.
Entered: 107.67 ft³
